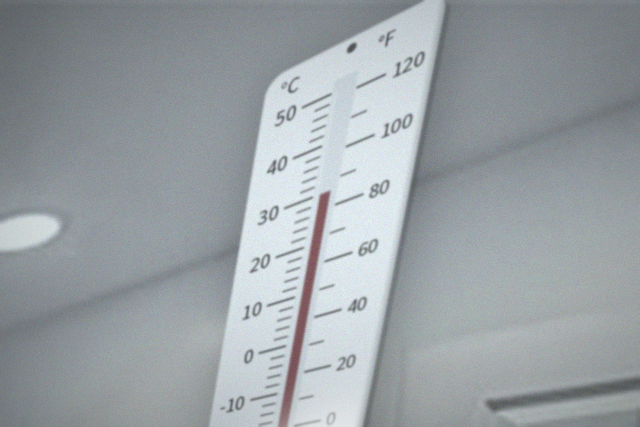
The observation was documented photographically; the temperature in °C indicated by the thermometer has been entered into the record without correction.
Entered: 30 °C
